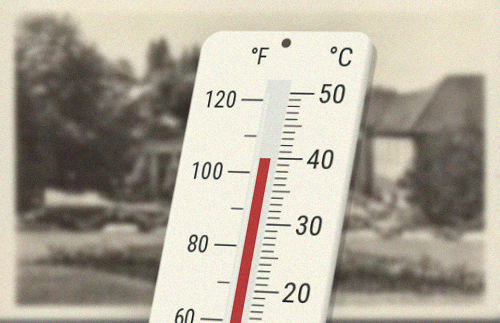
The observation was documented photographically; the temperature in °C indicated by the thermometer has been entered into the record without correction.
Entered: 40 °C
